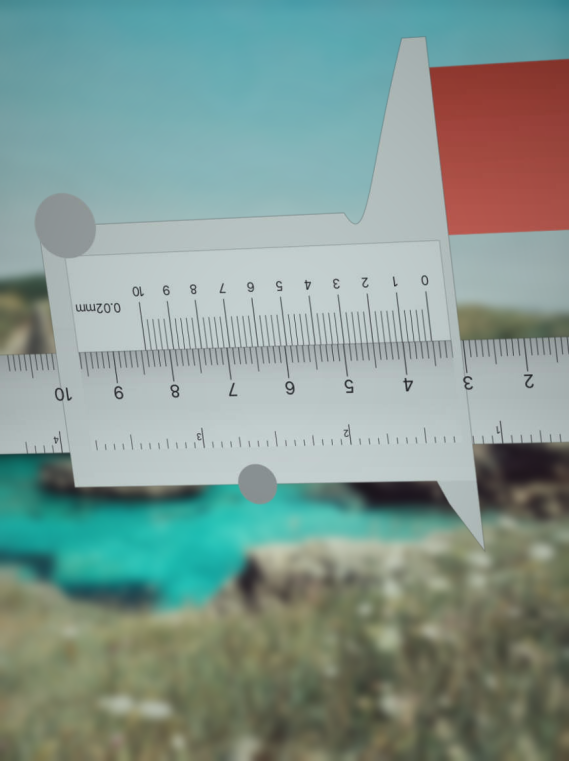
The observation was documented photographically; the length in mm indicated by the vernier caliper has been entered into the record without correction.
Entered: 35.2 mm
